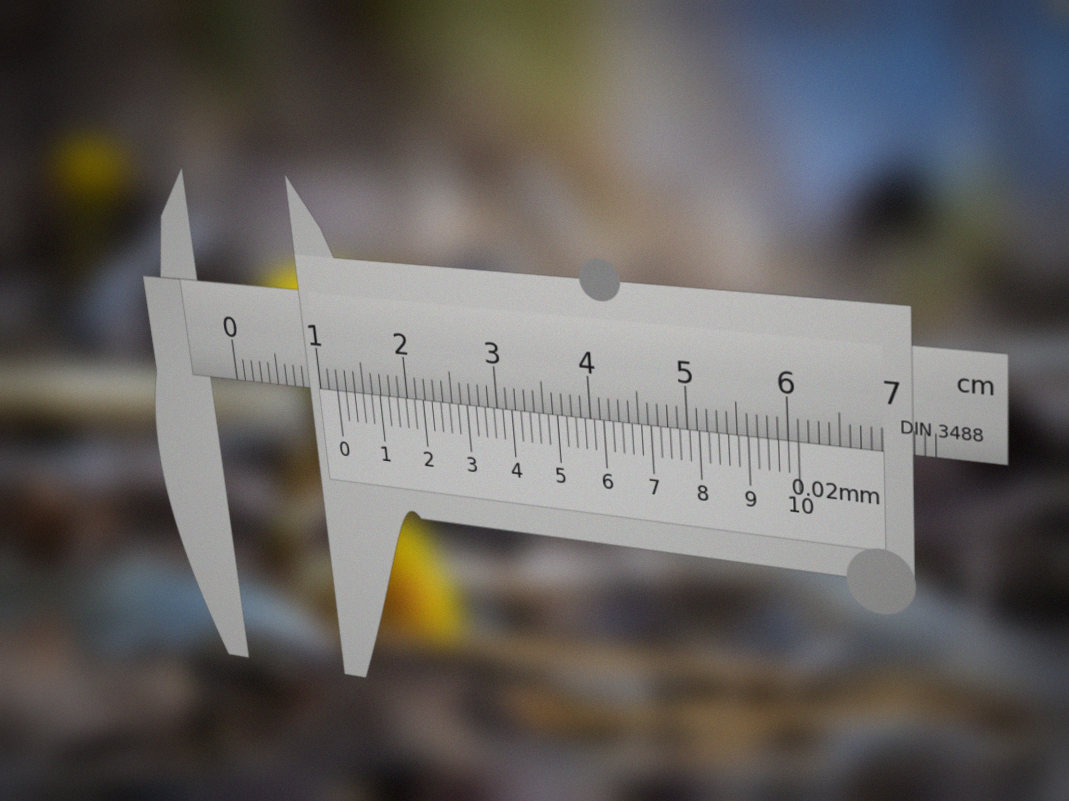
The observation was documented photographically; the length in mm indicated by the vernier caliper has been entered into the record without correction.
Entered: 12.0 mm
